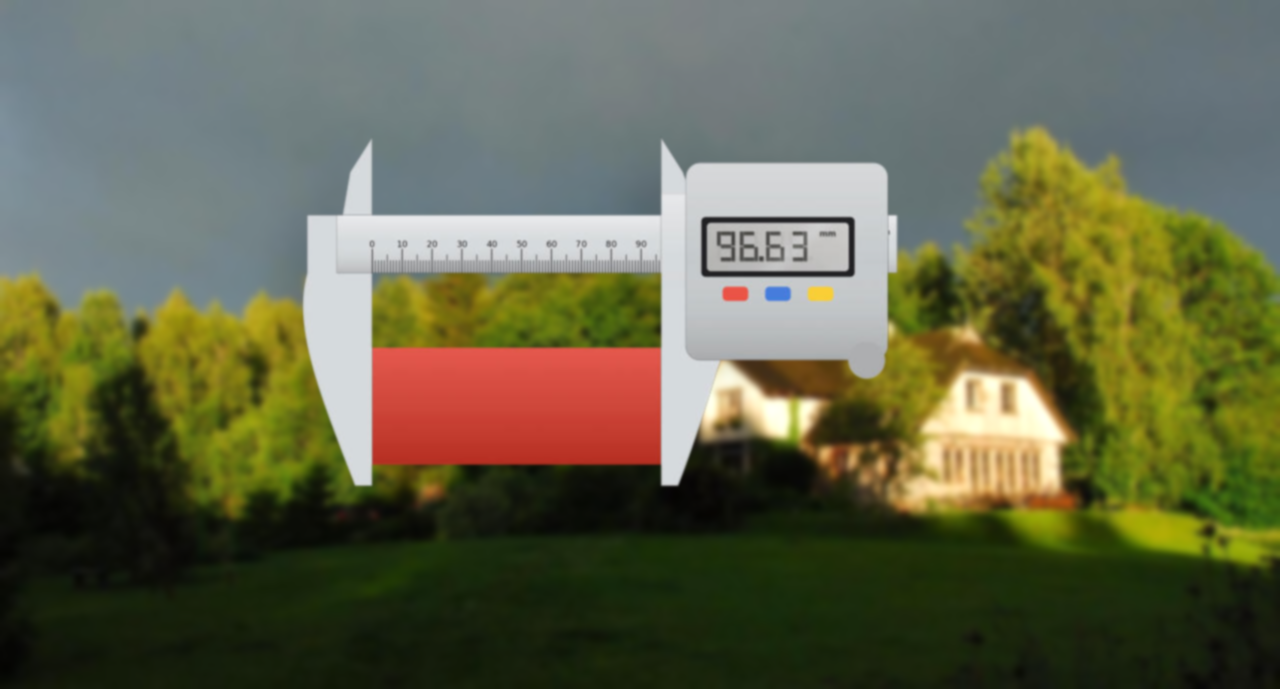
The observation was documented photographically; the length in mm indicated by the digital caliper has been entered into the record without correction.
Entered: 96.63 mm
